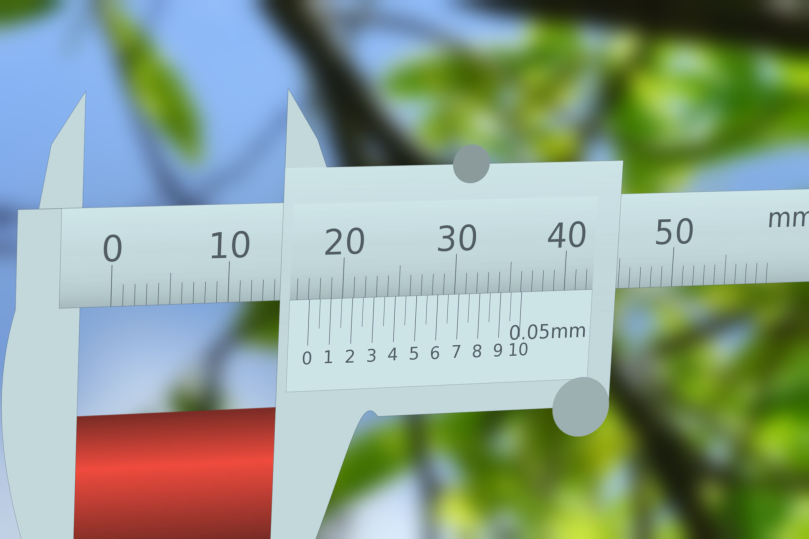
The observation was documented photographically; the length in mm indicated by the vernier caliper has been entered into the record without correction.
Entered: 17.1 mm
